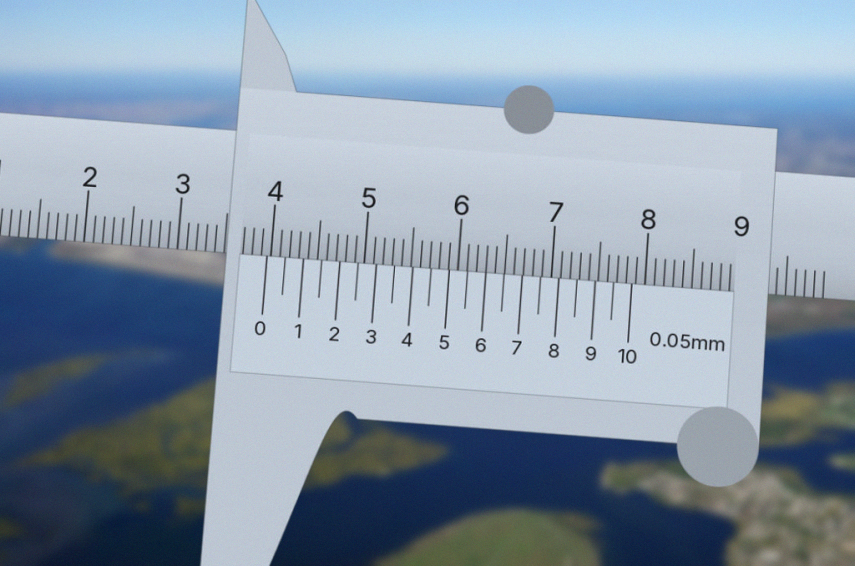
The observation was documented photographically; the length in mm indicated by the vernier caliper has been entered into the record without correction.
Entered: 39.6 mm
